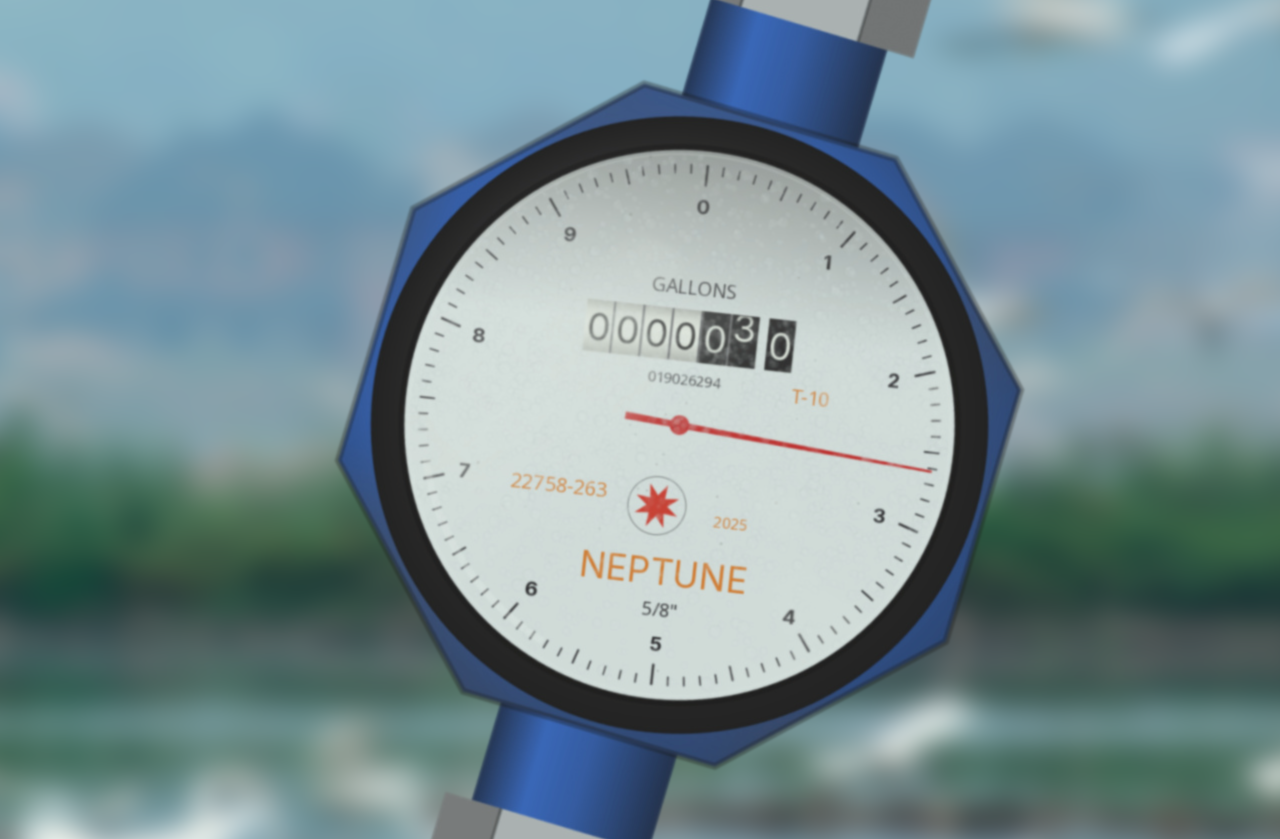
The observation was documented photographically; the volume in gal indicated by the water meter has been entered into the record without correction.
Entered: 32.6 gal
